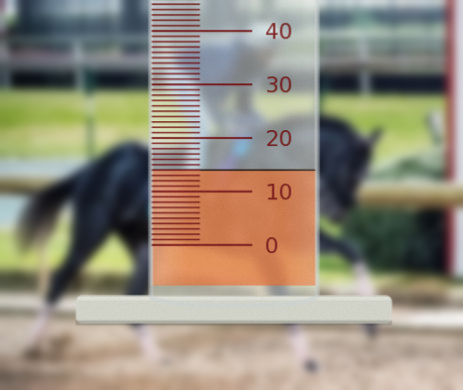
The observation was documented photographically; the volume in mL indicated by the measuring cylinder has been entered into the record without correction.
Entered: 14 mL
